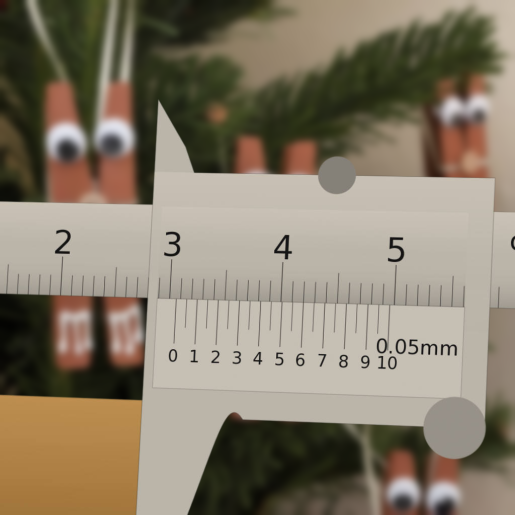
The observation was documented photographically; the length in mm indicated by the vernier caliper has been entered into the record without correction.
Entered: 30.6 mm
